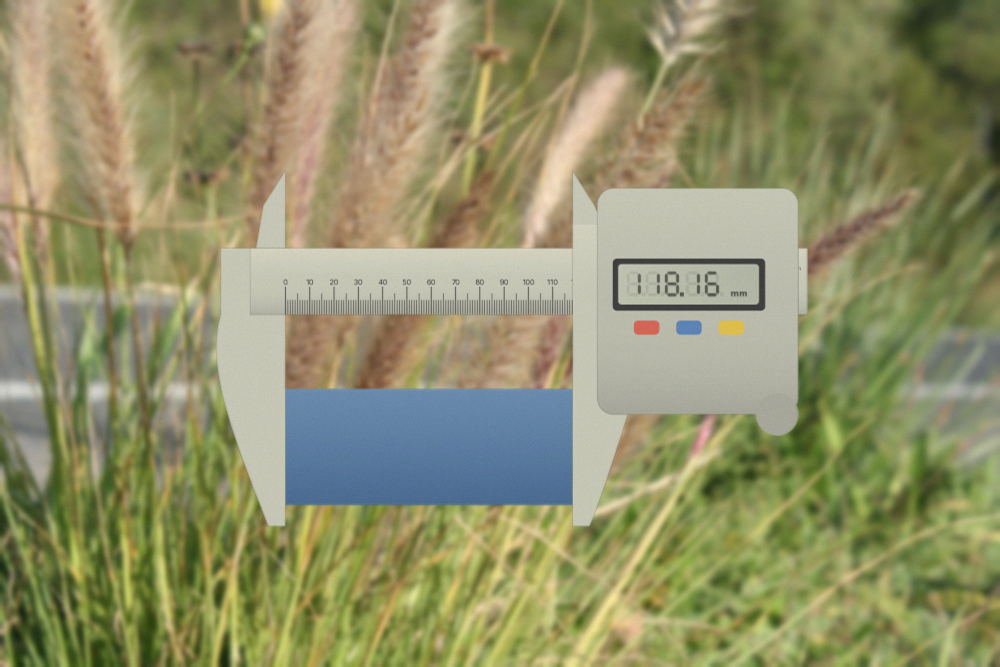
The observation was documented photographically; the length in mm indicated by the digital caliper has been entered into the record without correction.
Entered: 118.16 mm
